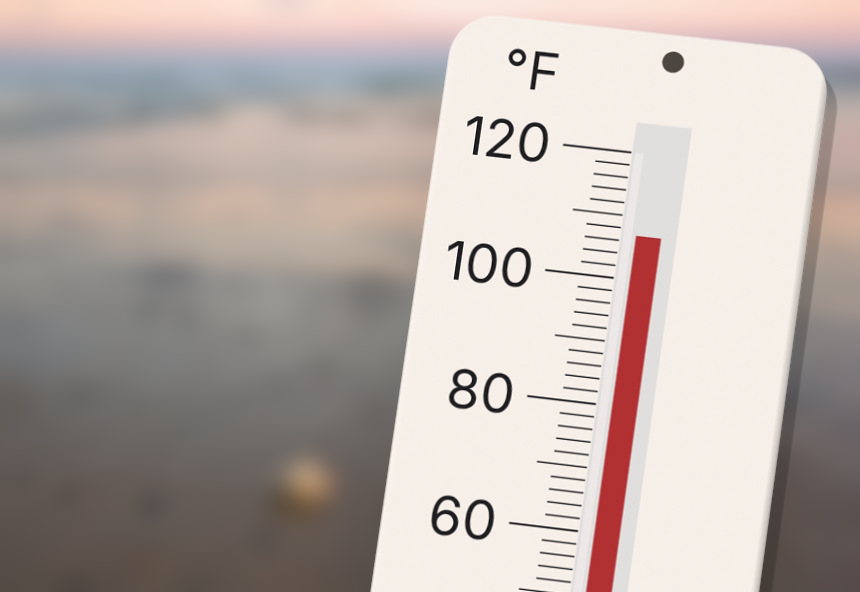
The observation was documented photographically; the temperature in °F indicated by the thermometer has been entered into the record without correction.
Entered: 107 °F
